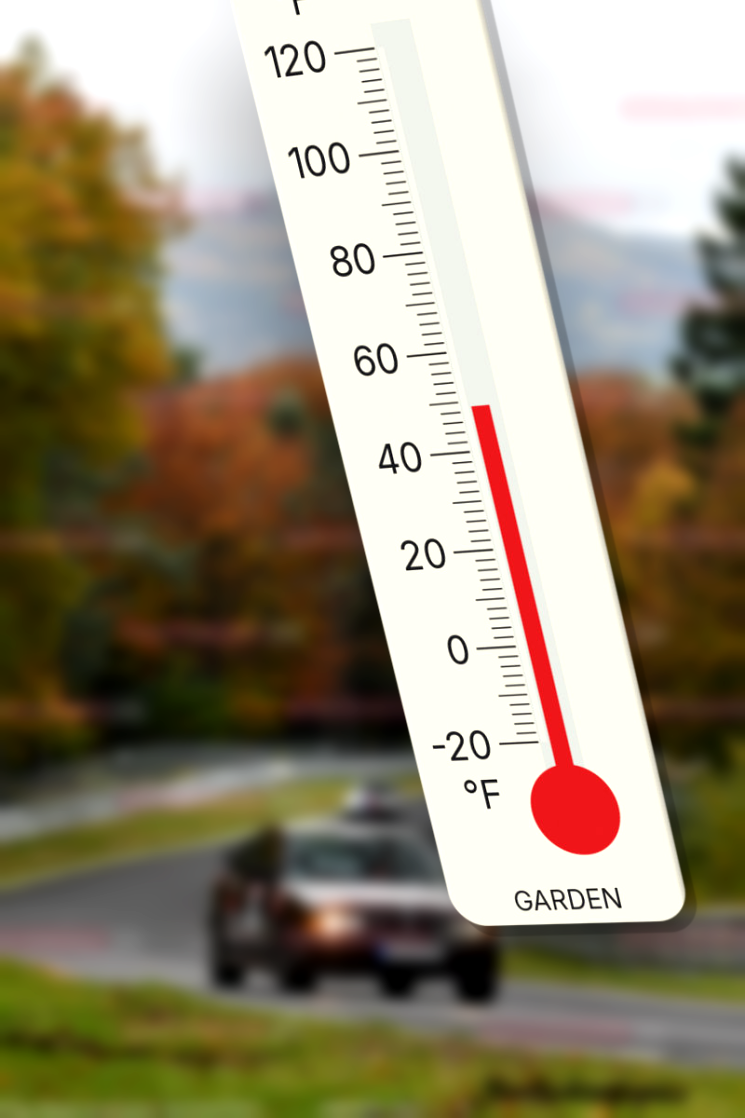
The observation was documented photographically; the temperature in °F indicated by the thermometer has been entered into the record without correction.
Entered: 49 °F
